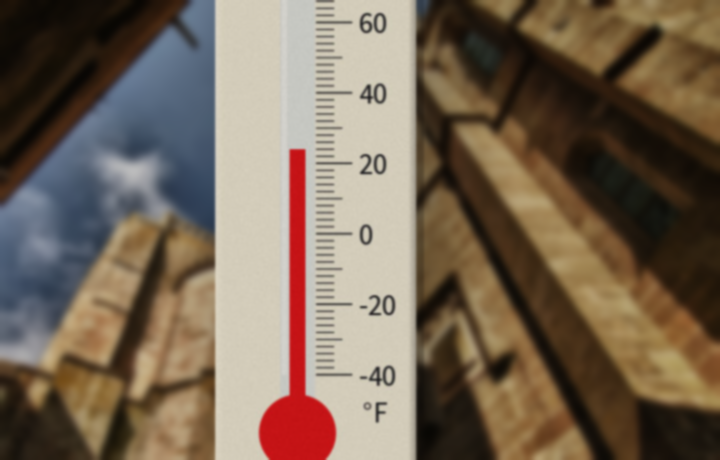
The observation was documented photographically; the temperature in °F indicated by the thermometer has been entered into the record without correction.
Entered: 24 °F
